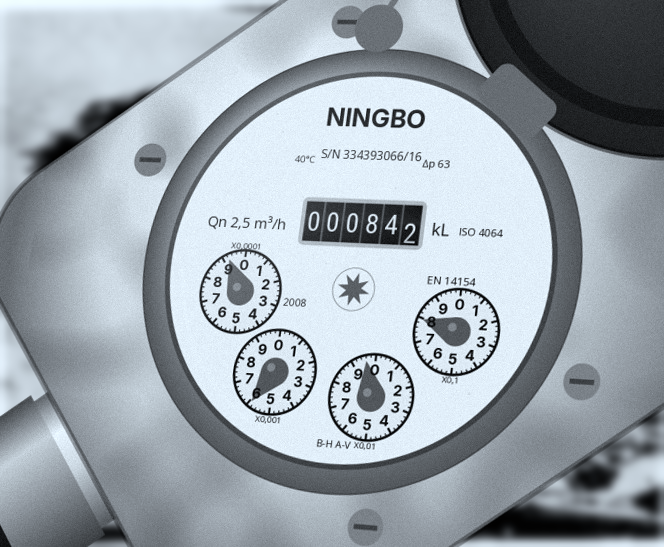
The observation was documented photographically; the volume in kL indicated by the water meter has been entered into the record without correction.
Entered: 841.7959 kL
